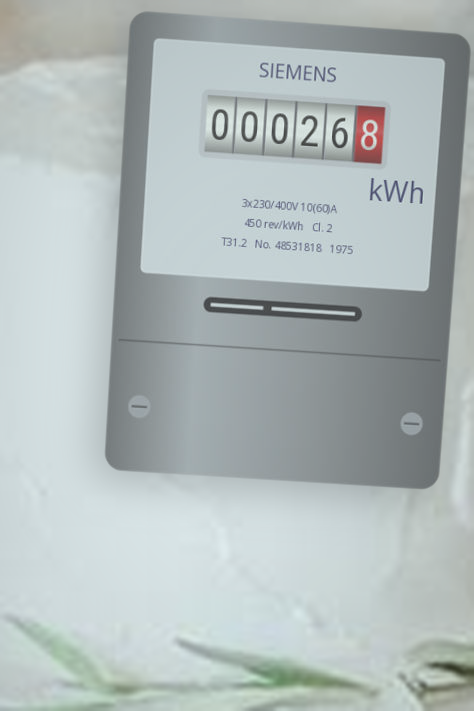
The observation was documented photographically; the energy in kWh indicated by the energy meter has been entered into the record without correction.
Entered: 26.8 kWh
